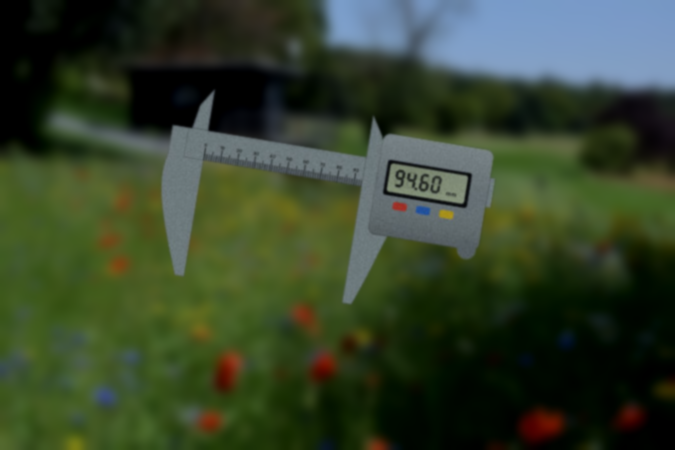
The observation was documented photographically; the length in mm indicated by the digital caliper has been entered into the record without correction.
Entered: 94.60 mm
